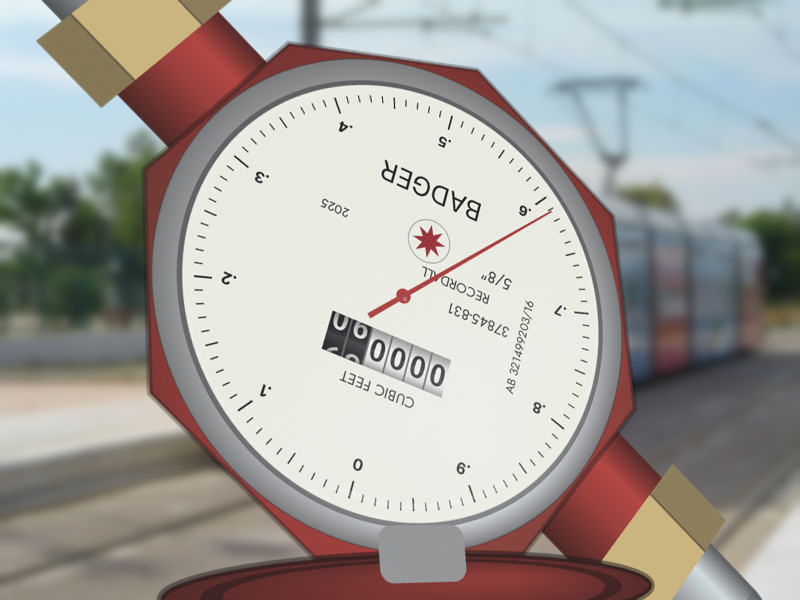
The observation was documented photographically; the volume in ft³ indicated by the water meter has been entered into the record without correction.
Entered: 89.61 ft³
